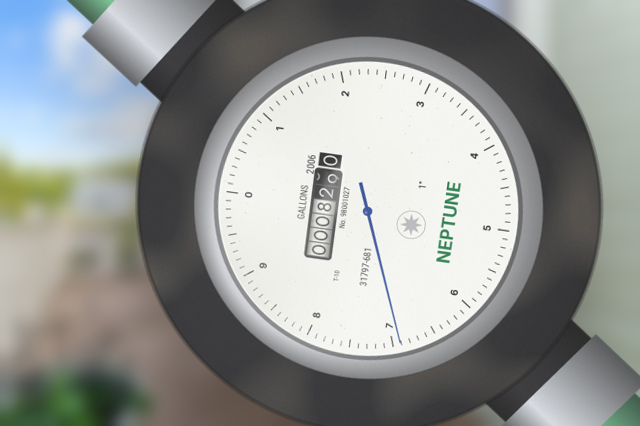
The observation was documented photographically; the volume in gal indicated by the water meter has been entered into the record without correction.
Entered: 8286.9 gal
